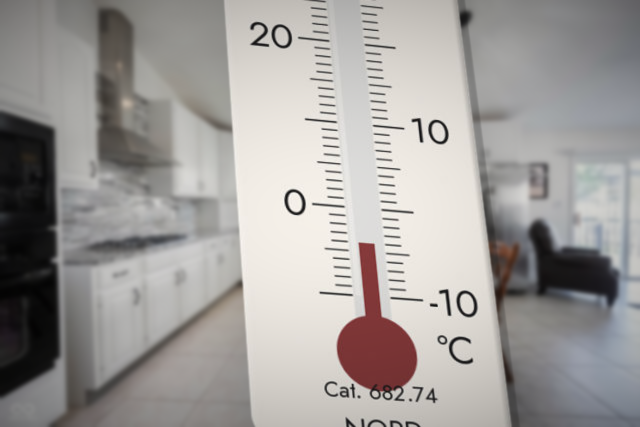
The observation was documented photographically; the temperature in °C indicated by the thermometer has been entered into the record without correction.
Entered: -4 °C
